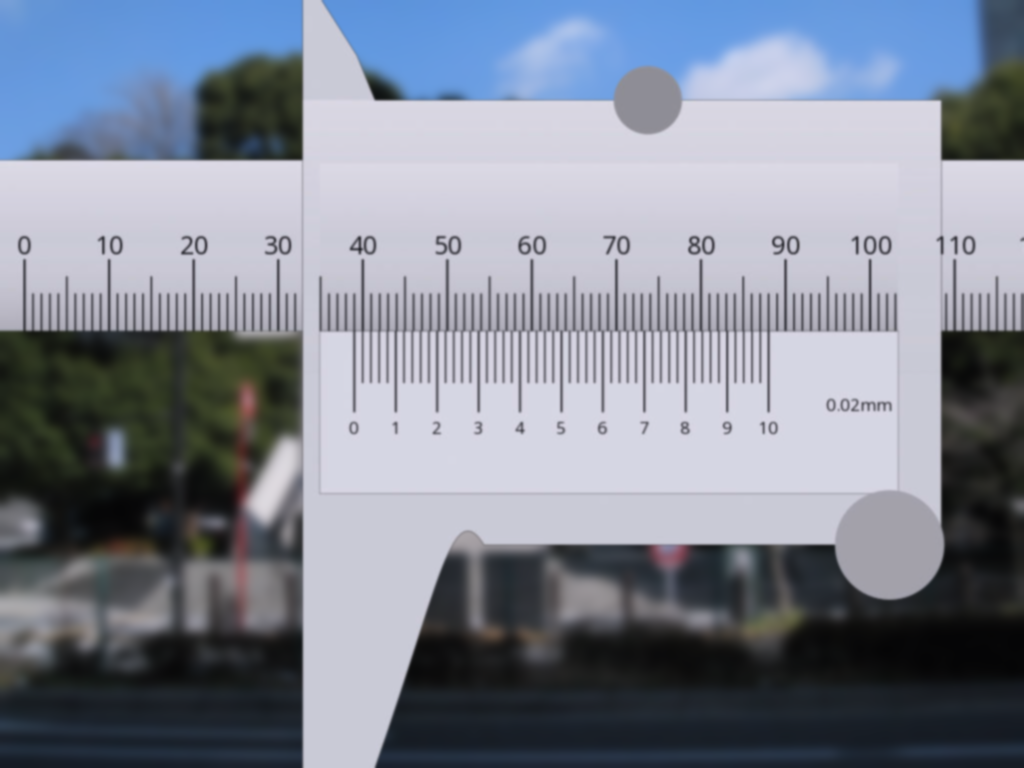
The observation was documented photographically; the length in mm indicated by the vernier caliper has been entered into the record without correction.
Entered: 39.0 mm
